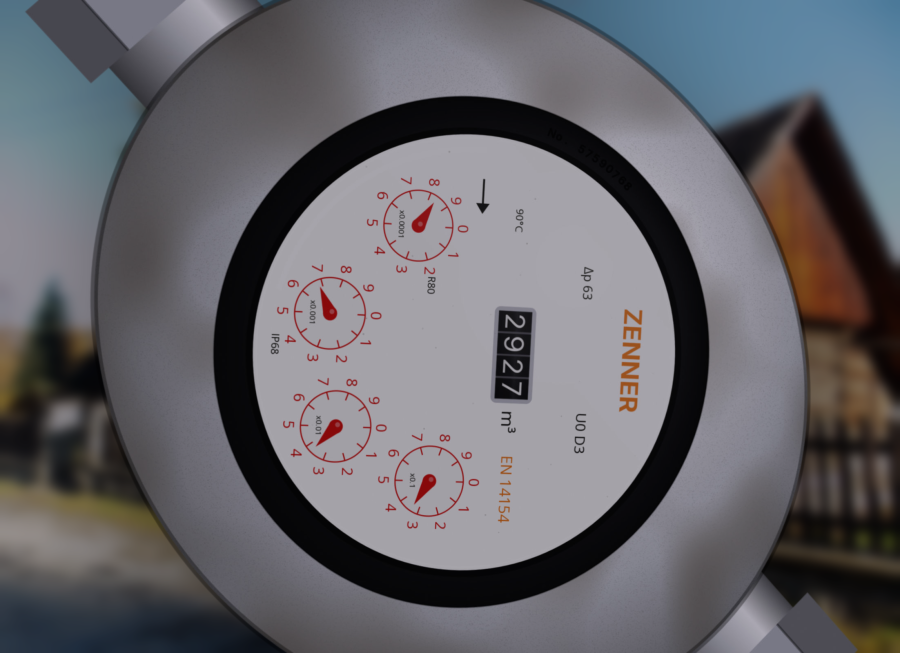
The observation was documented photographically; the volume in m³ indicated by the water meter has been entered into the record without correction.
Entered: 2927.3368 m³
